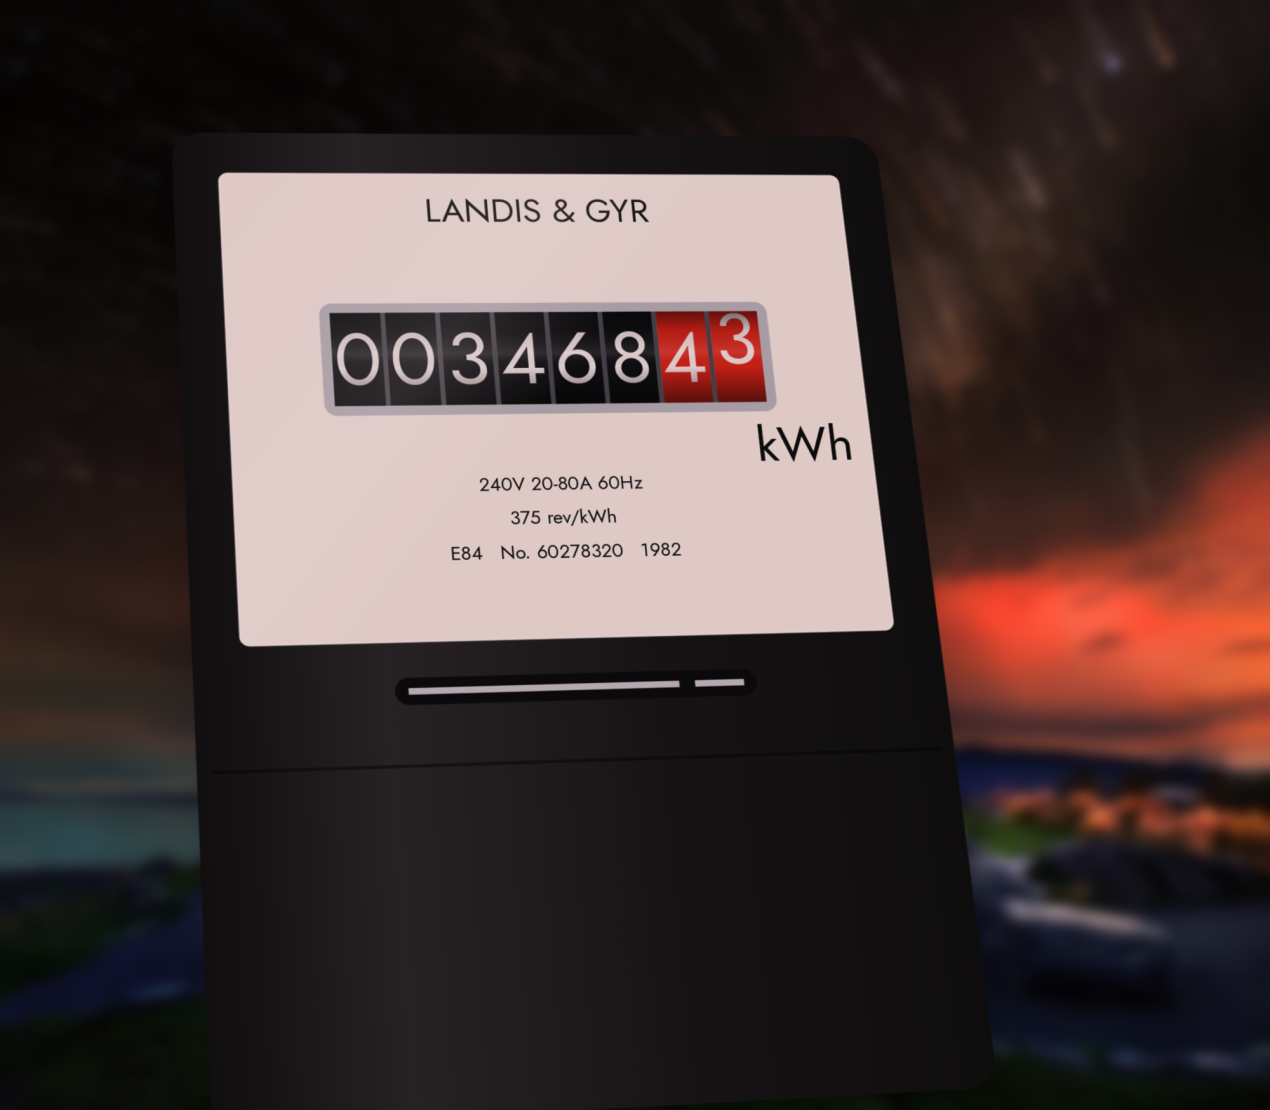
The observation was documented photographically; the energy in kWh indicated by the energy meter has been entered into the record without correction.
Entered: 3468.43 kWh
